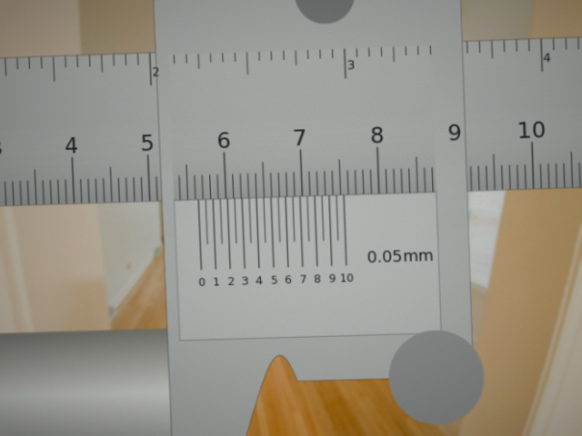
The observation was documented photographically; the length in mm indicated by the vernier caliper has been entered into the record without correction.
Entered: 56.4 mm
